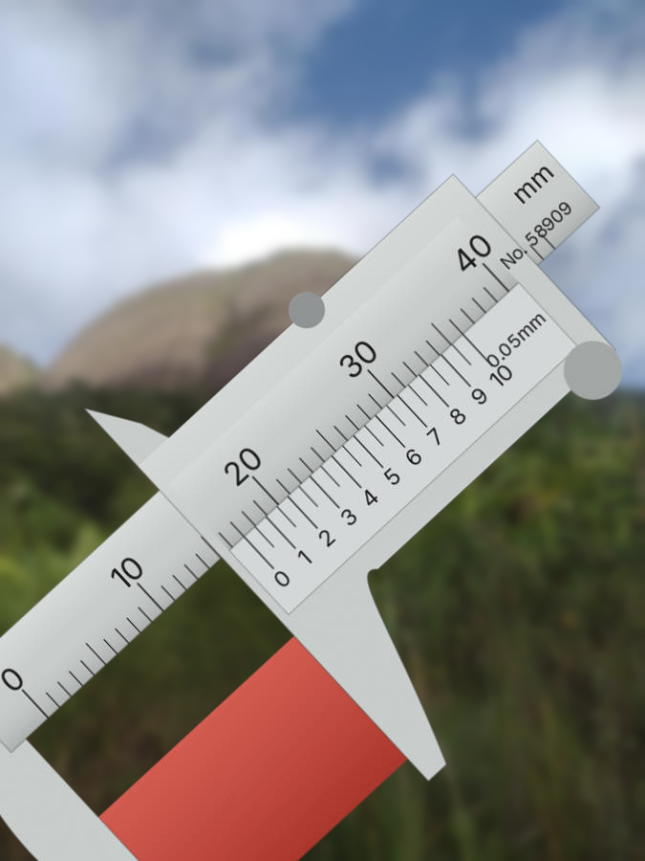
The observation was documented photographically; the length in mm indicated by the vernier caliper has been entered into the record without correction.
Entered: 17.0 mm
